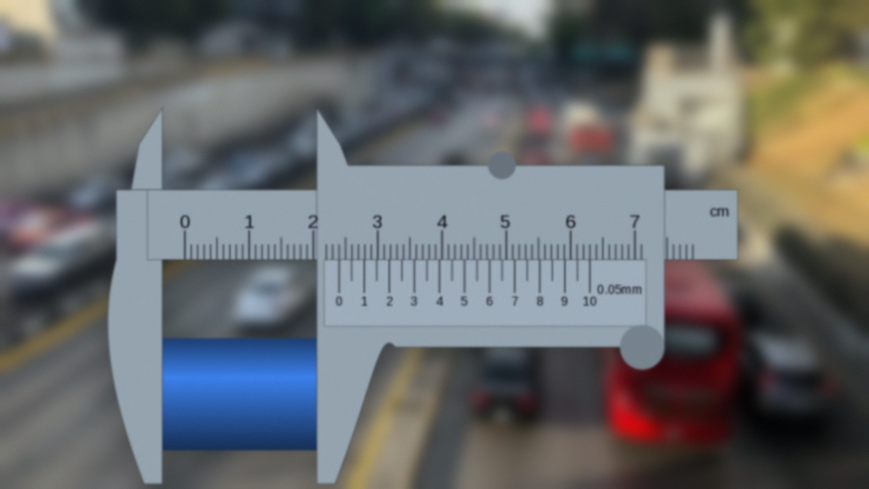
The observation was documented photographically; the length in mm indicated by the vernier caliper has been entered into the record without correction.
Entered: 24.0 mm
